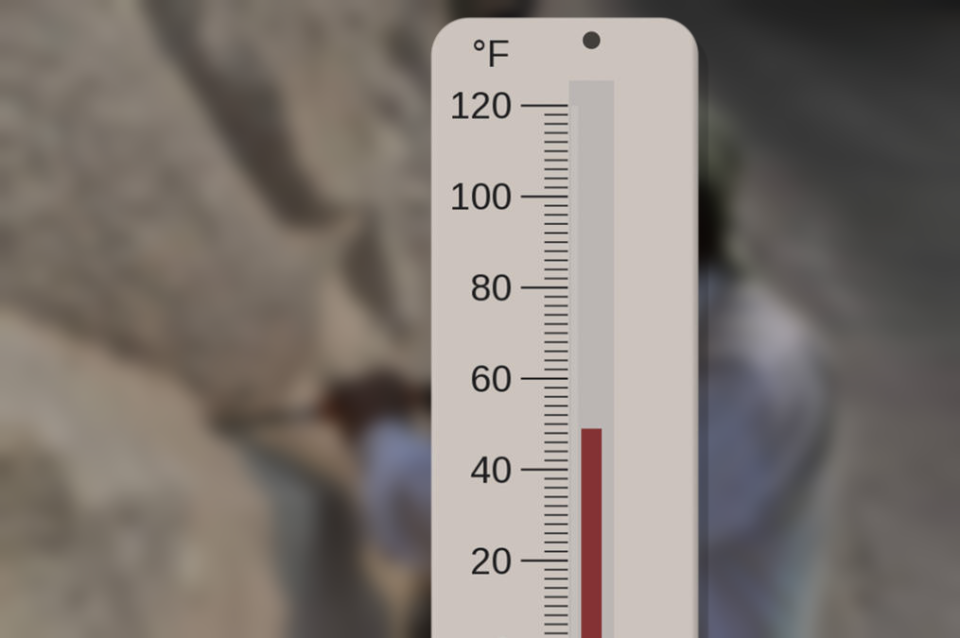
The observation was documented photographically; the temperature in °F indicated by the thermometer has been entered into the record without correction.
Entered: 49 °F
